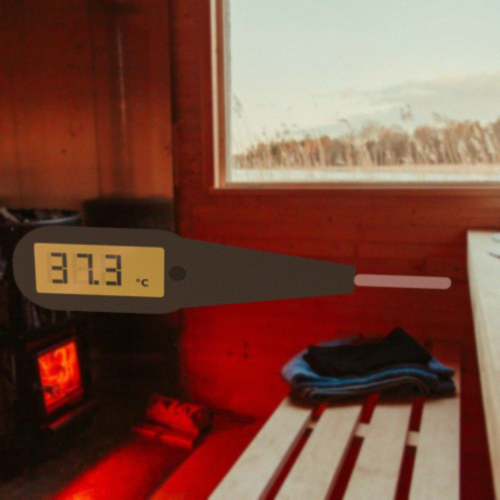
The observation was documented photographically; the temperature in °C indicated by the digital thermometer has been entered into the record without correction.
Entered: 37.3 °C
